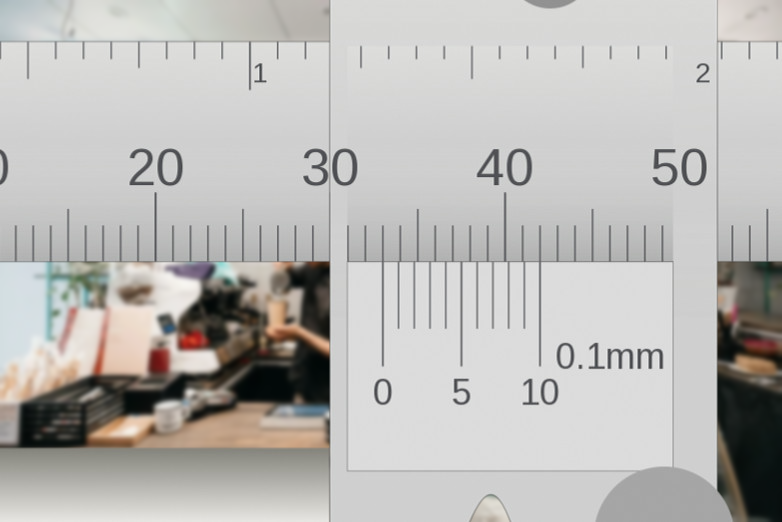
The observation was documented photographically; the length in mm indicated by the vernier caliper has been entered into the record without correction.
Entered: 33.0 mm
